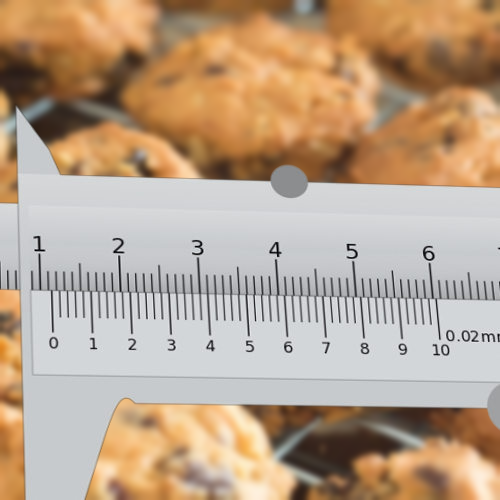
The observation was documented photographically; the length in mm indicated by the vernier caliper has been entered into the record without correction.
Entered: 11.4 mm
